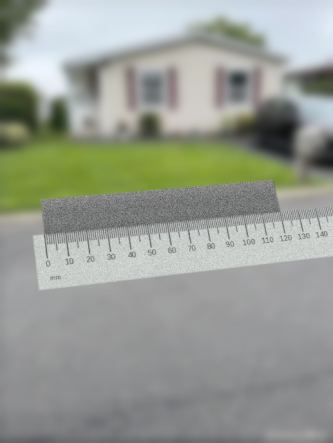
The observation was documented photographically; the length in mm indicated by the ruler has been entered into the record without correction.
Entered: 120 mm
